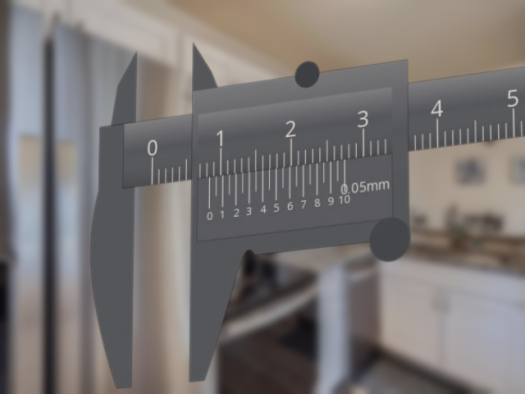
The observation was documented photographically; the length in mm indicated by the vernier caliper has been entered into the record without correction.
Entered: 8.4 mm
